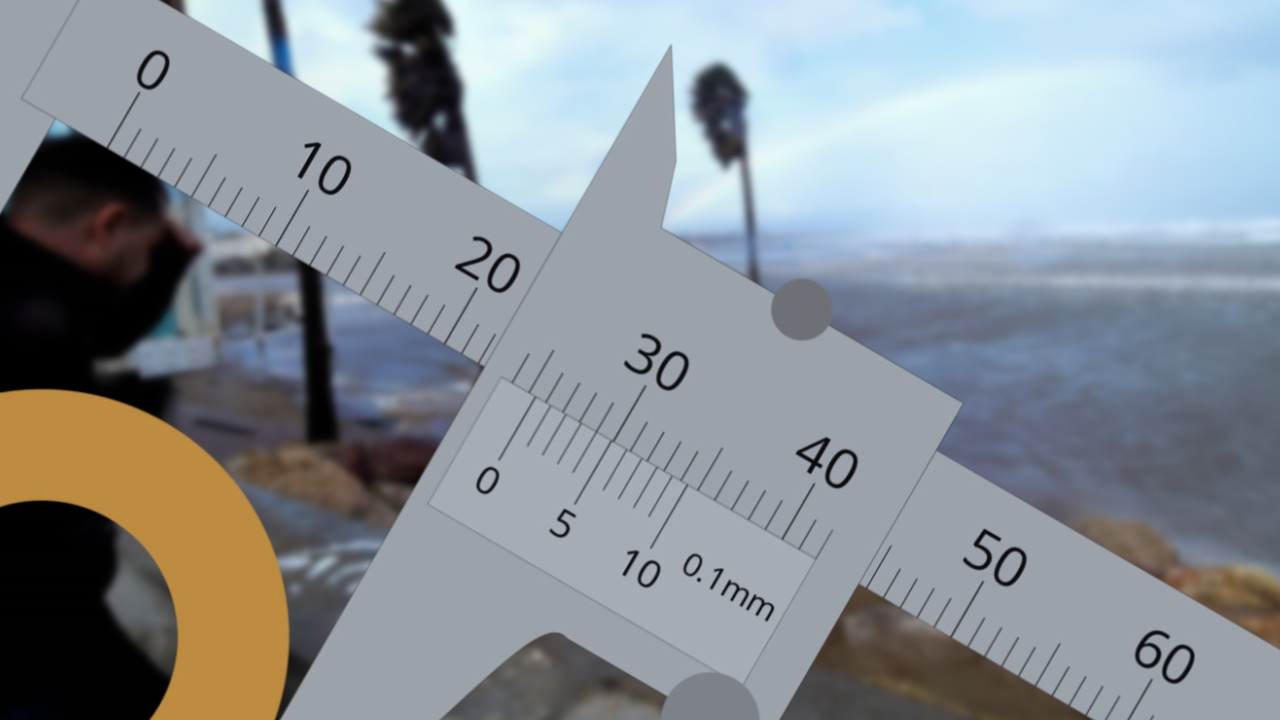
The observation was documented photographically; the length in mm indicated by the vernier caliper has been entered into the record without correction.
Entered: 25.4 mm
